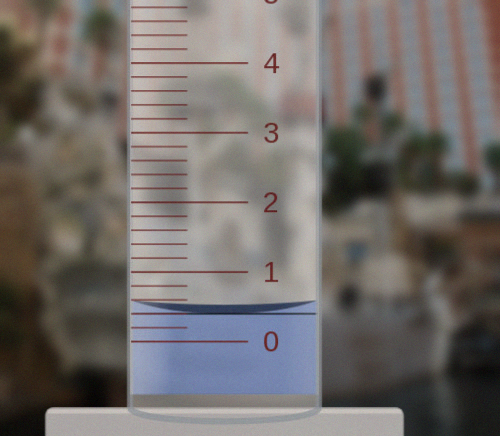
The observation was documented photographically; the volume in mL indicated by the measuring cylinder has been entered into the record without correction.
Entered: 0.4 mL
